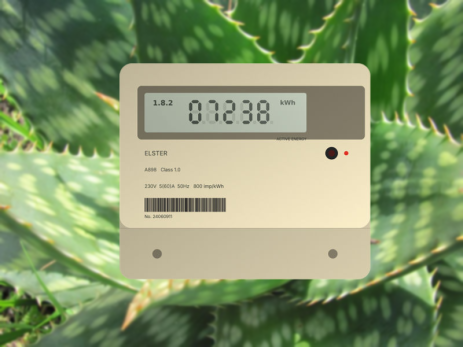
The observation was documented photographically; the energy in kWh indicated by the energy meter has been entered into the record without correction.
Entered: 7238 kWh
